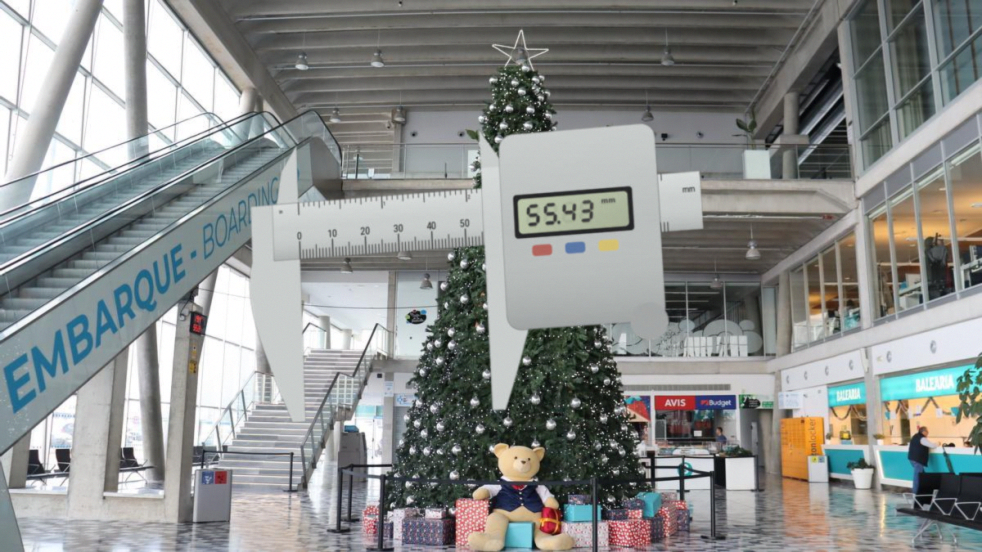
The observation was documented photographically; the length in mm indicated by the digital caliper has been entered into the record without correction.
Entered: 55.43 mm
